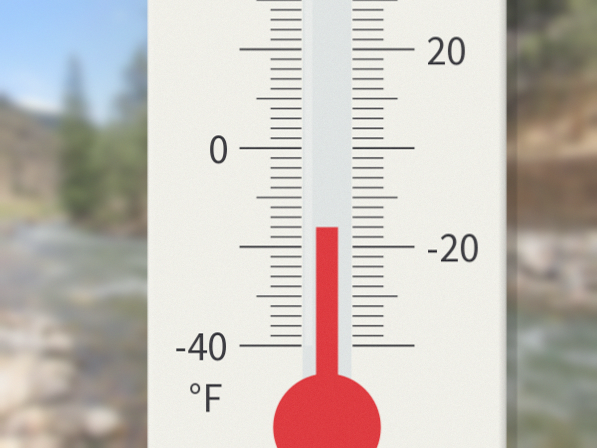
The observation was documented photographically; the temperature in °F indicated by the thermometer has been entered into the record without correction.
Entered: -16 °F
